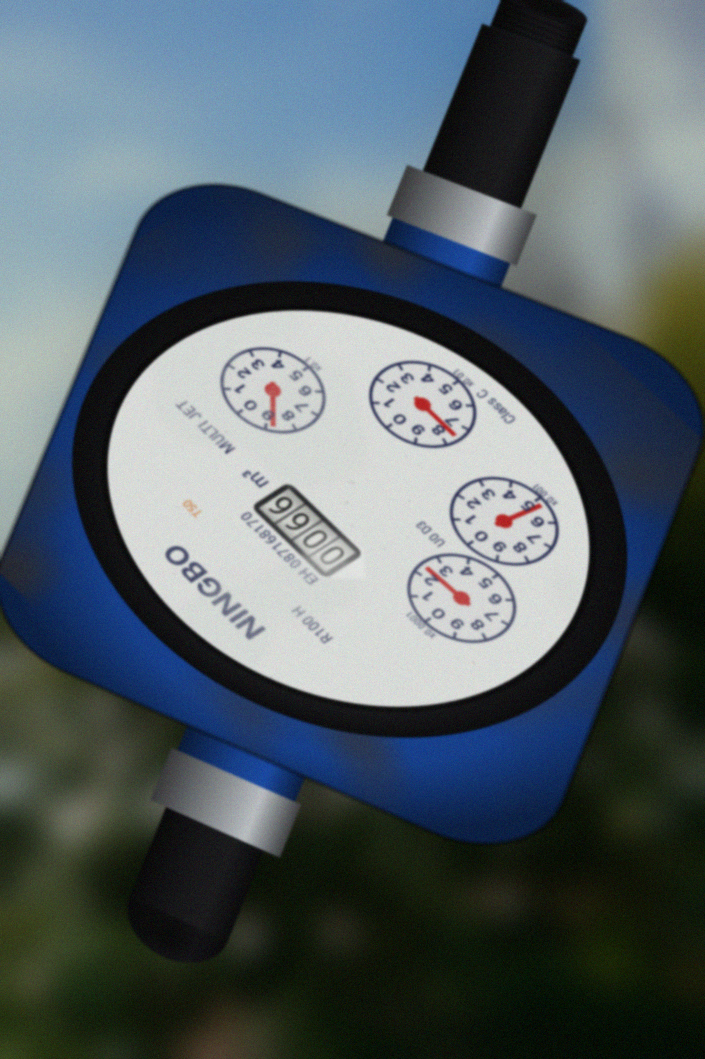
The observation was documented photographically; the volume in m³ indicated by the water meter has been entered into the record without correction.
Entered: 66.8752 m³
